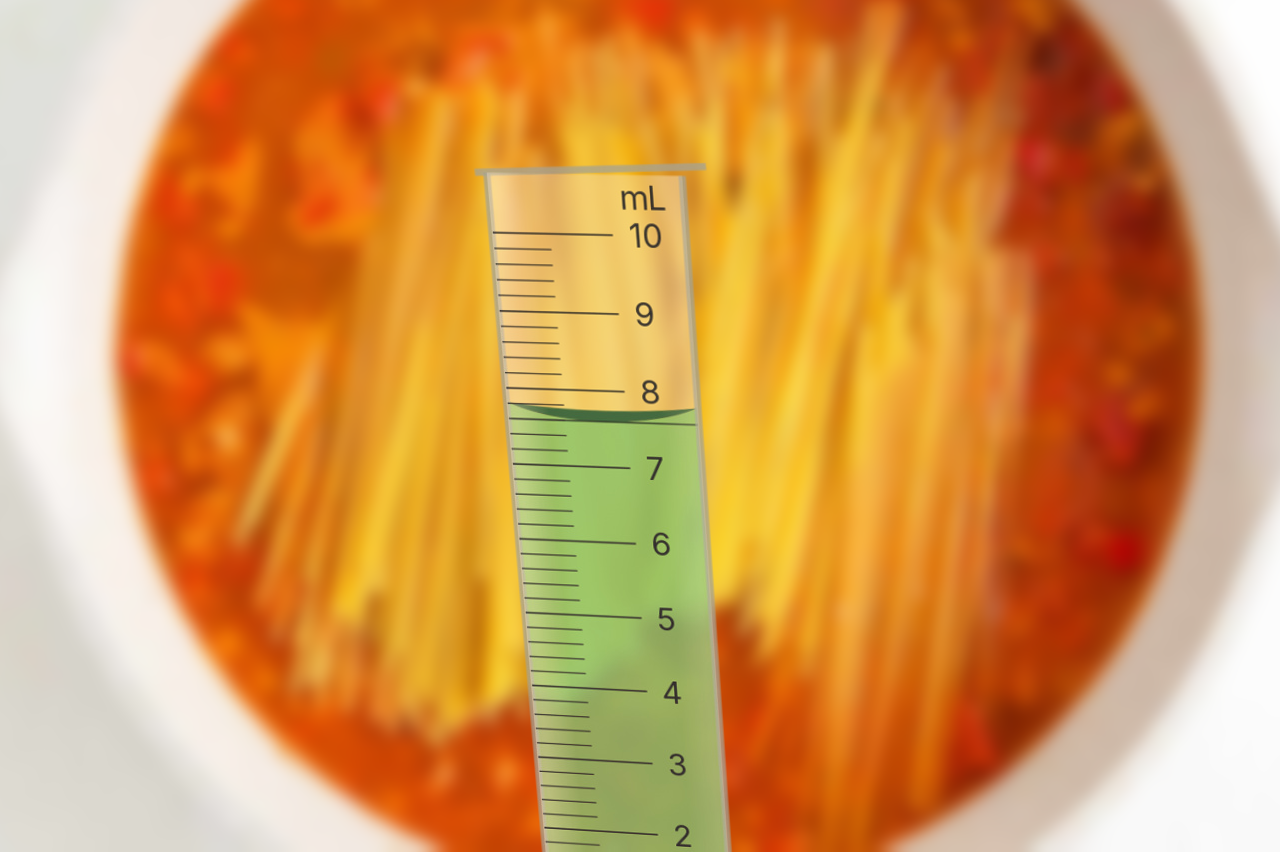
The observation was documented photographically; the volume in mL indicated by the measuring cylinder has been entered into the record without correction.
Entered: 7.6 mL
